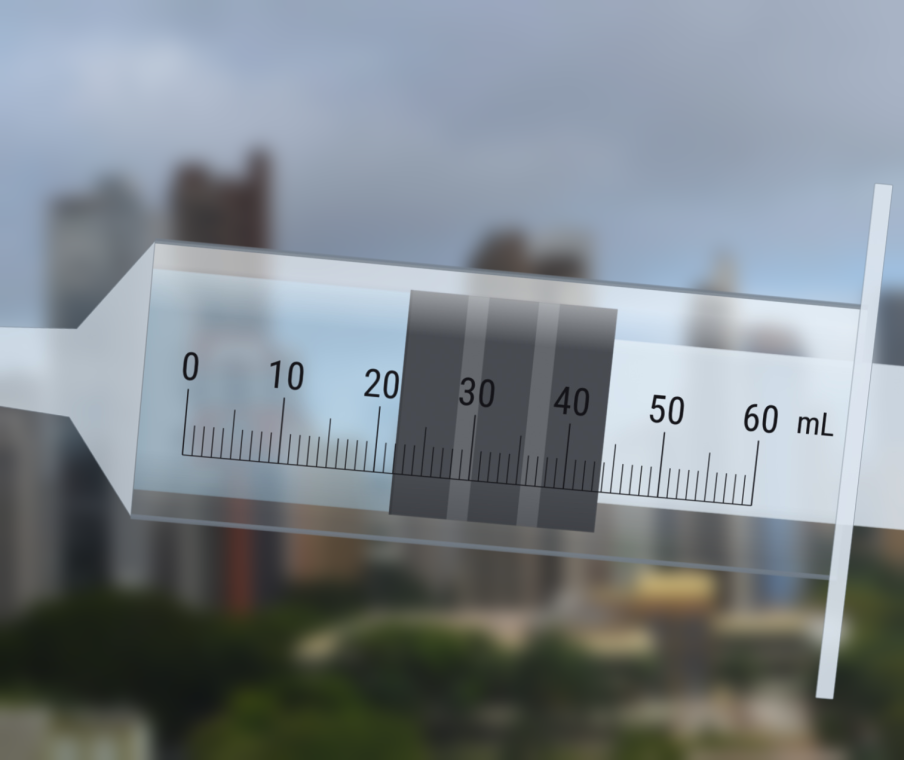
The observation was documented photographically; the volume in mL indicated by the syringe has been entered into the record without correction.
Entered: 22 mL
